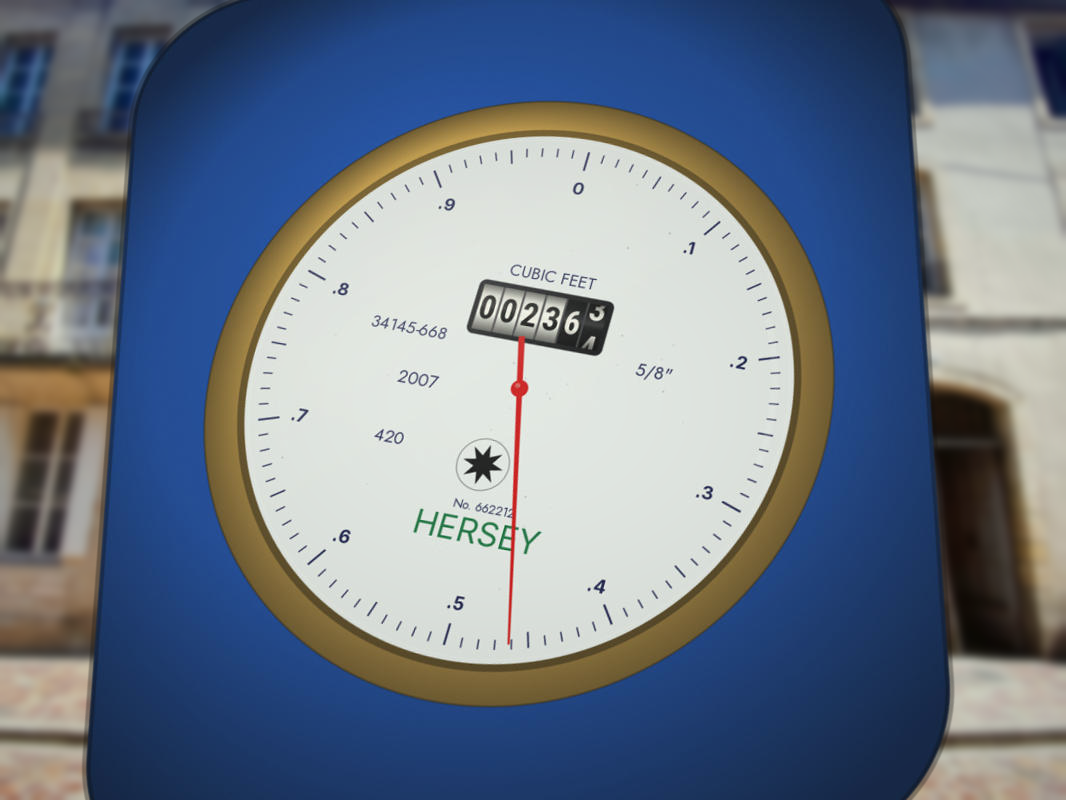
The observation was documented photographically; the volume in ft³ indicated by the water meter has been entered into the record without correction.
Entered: 2363.46 ft³
